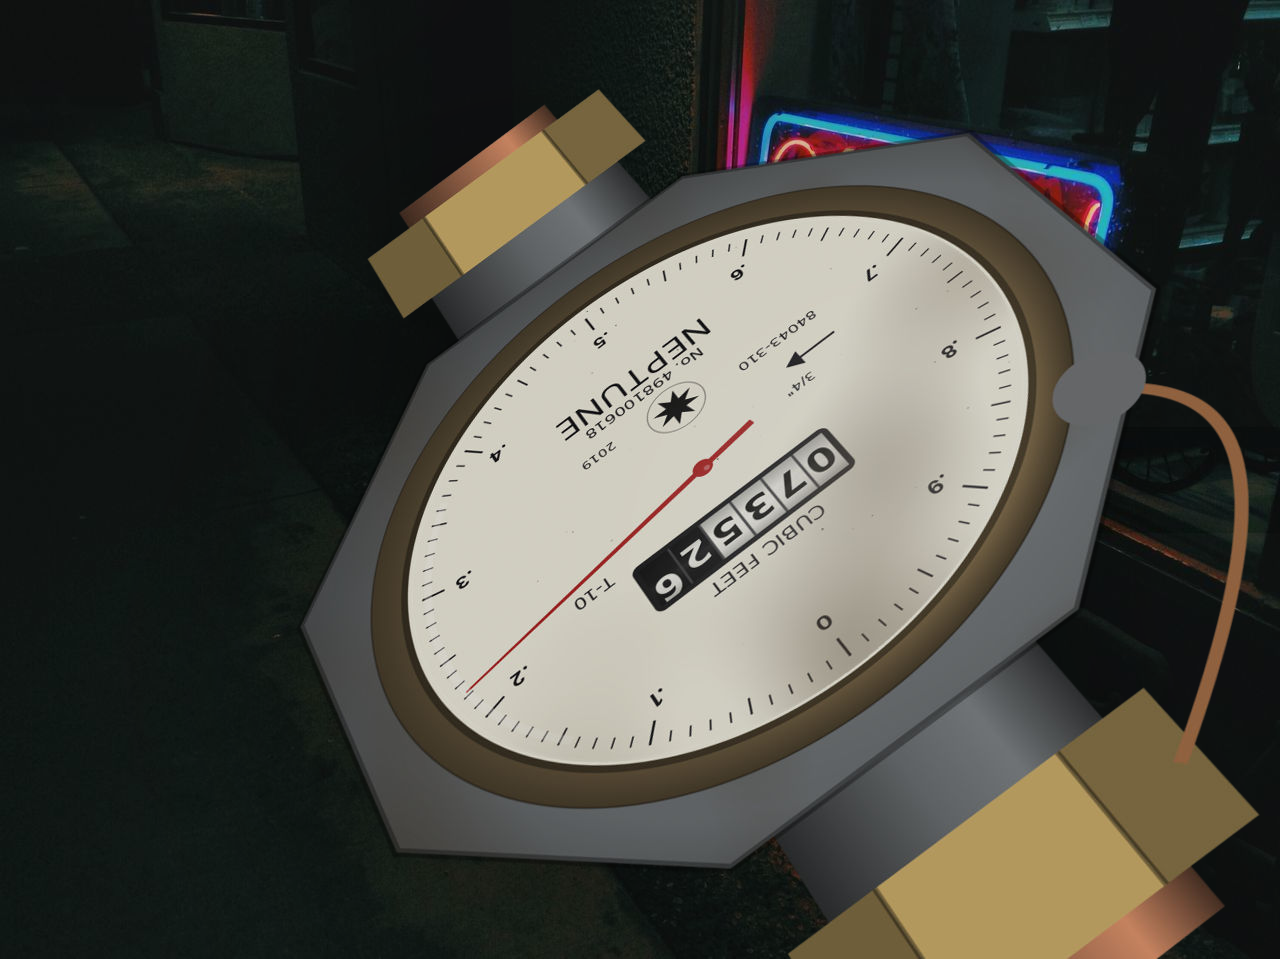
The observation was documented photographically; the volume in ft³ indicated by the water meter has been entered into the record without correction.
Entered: 73526.22 ft³
